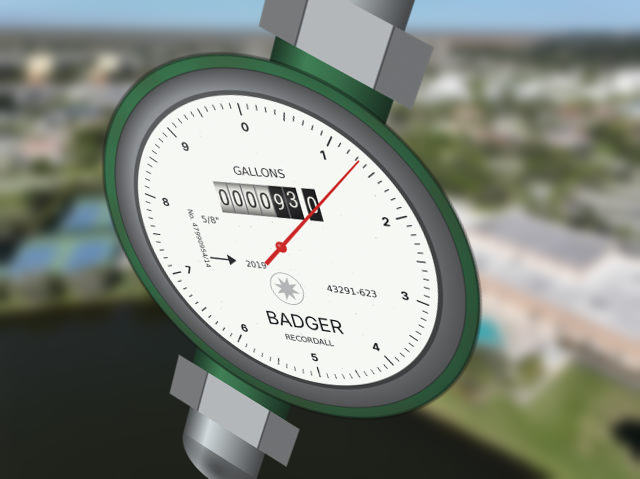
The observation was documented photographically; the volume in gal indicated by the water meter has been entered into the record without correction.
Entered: 931.3 gal
